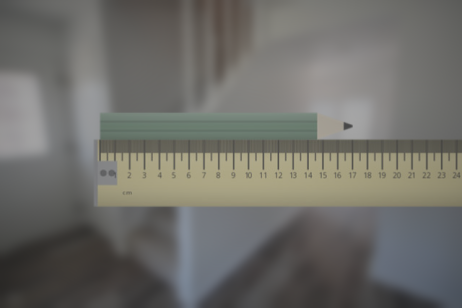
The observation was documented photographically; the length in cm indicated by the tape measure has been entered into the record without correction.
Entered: 17 cm
